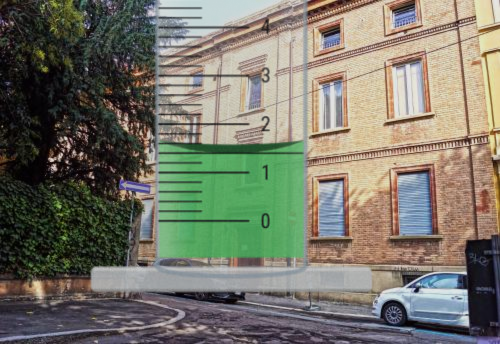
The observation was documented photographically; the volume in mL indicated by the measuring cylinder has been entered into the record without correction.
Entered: 1.4 mL
